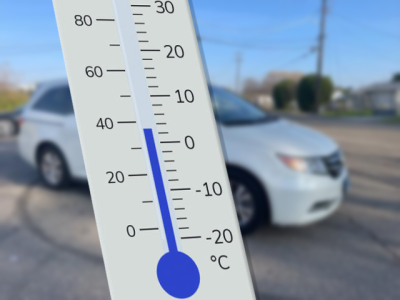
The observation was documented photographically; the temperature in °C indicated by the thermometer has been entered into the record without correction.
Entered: 3 °C
